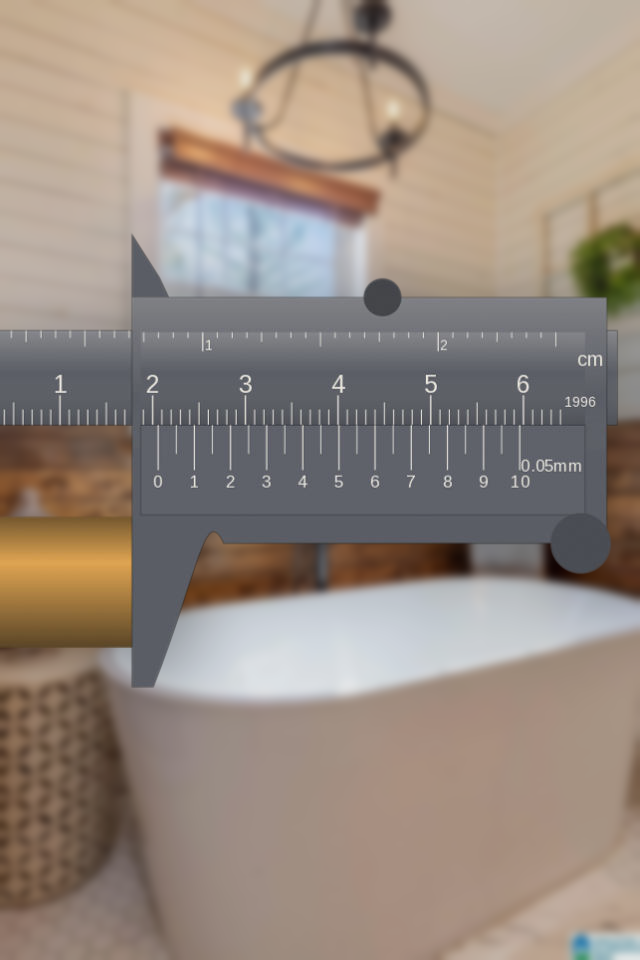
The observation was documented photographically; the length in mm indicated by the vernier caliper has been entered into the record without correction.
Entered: 20.6 mm
